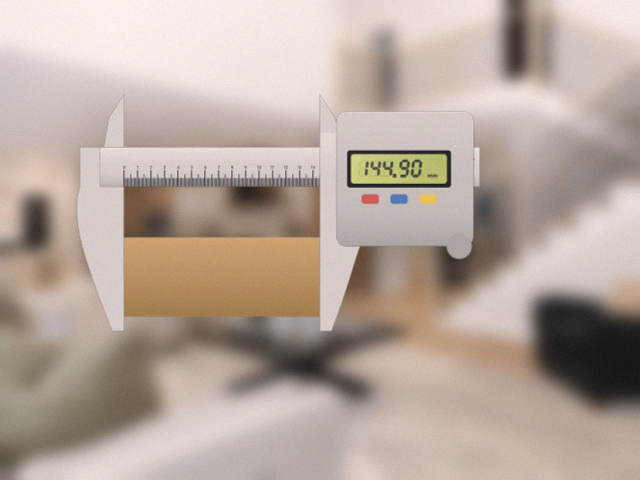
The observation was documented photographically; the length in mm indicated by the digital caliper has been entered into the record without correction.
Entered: 144.90 mm
